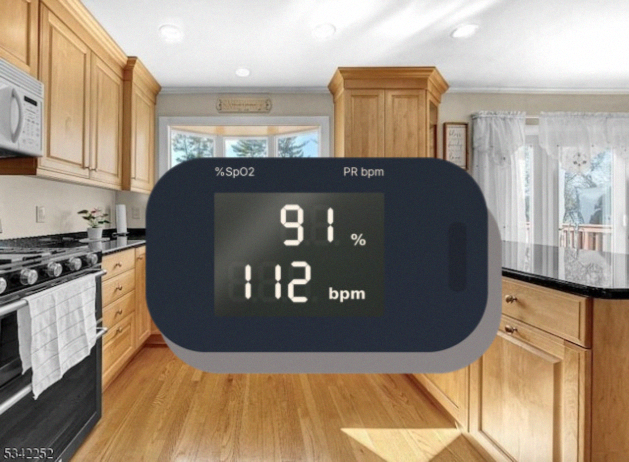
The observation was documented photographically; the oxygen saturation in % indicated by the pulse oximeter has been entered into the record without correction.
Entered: 91 %
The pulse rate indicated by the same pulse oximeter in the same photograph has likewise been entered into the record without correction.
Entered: 112 bpm
